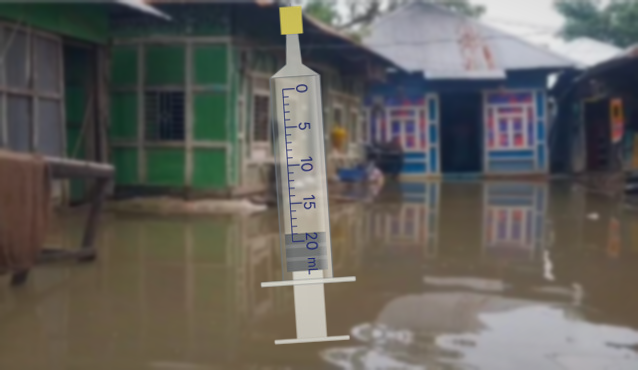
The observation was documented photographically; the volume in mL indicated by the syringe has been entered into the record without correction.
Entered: 19 mL
